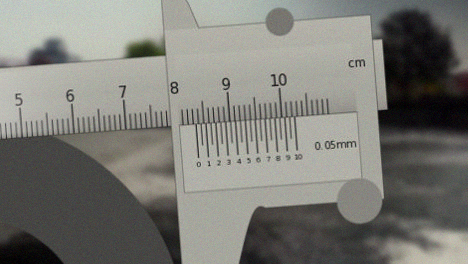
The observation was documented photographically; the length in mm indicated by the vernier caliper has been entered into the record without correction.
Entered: 83.5 mm
